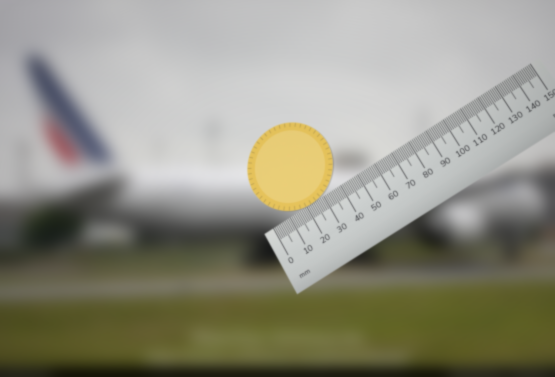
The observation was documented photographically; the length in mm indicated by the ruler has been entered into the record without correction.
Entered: 45 mm
